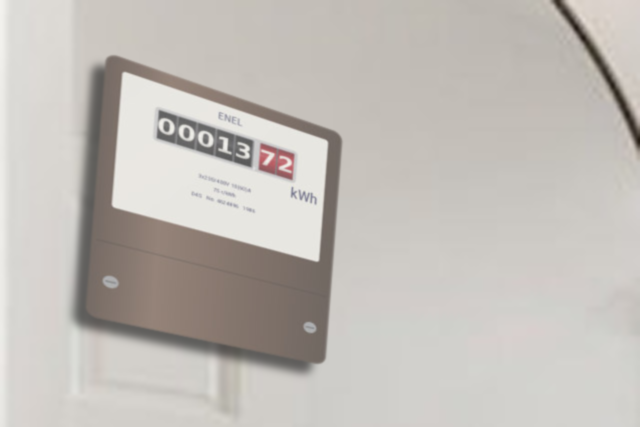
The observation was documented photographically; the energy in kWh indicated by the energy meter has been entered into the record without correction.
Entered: 13.72 kWh
